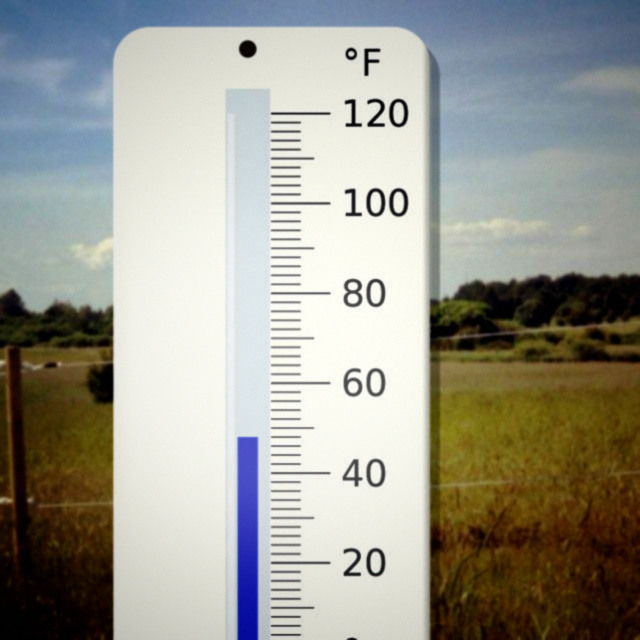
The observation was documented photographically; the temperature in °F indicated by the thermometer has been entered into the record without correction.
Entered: 48 °F
